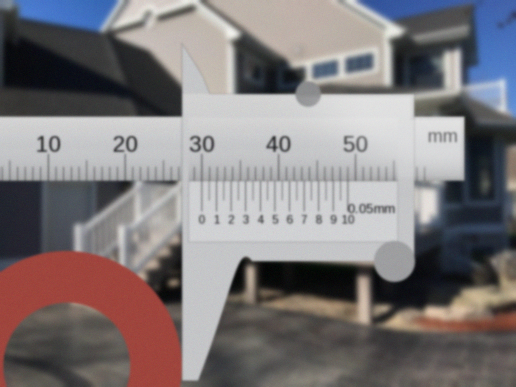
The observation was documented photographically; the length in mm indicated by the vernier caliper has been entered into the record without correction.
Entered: 30.0 mm
